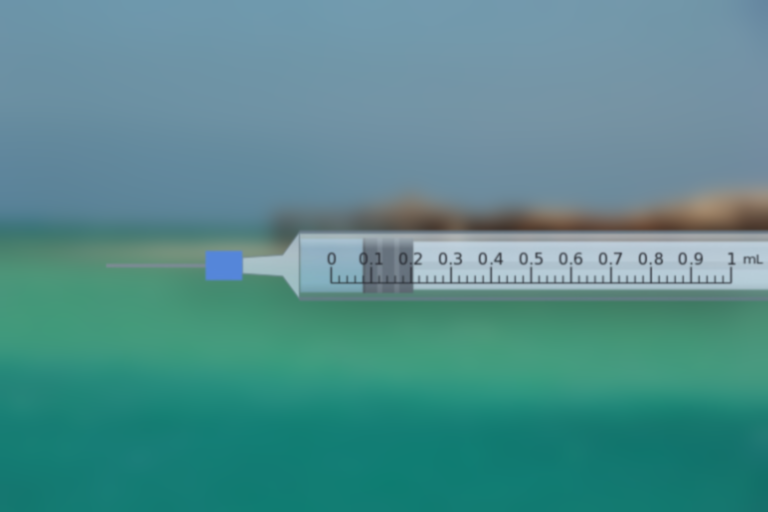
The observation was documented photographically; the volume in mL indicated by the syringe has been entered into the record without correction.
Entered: 0.08 mL
